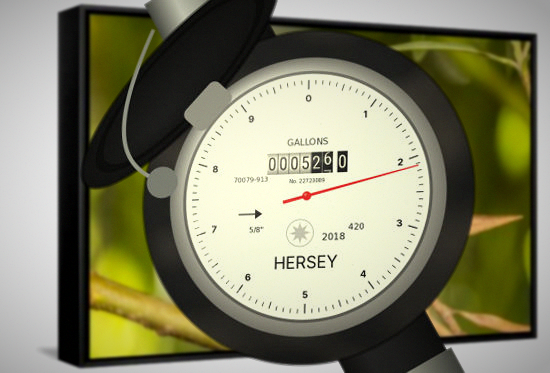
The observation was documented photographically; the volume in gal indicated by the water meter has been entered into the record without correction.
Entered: 5262.1 gal
